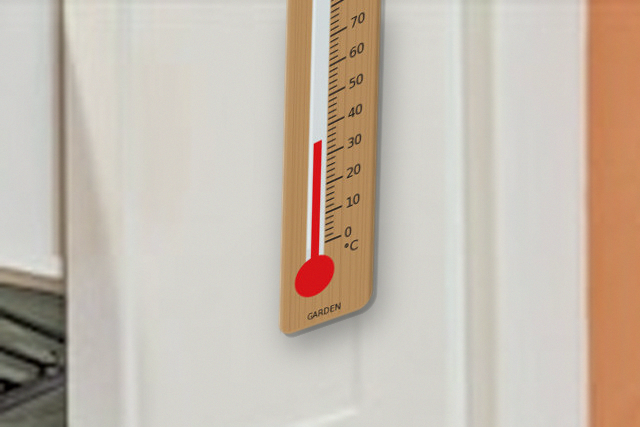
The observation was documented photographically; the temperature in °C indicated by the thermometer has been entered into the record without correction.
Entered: 36 °C
